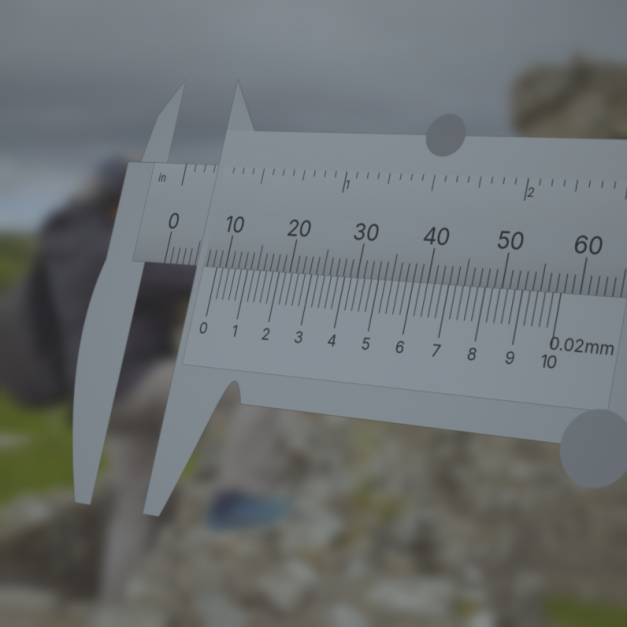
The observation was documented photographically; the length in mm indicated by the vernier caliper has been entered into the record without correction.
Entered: 8.6 mm
